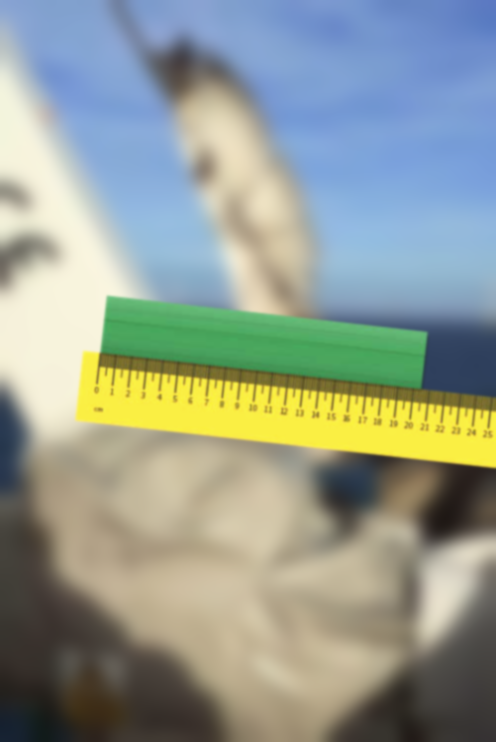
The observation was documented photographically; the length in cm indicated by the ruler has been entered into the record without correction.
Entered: 20.5 cm
